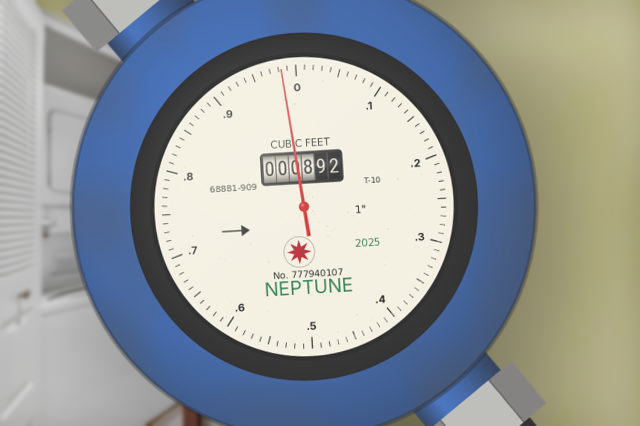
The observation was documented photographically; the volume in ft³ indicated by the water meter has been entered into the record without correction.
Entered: 891.98 ft³
